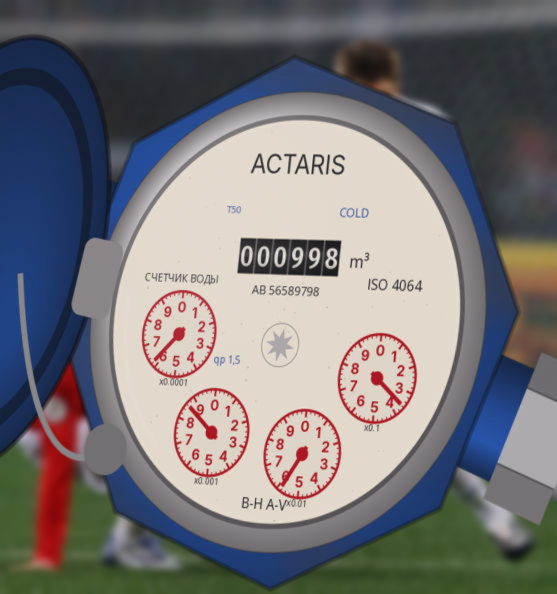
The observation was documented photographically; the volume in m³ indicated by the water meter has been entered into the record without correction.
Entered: 998.3586 m³
